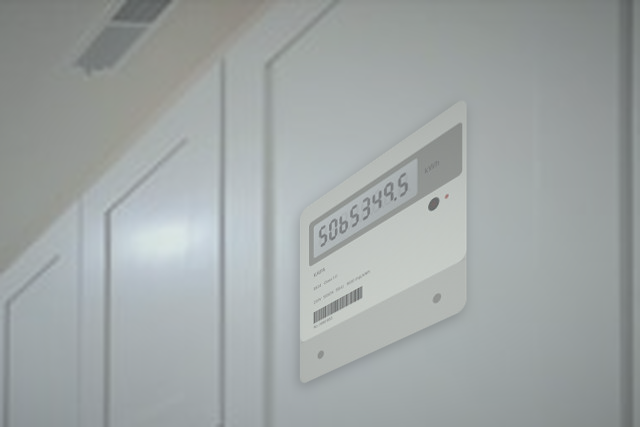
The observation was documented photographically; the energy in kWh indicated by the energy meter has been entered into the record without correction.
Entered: 5065349.5 kWh
